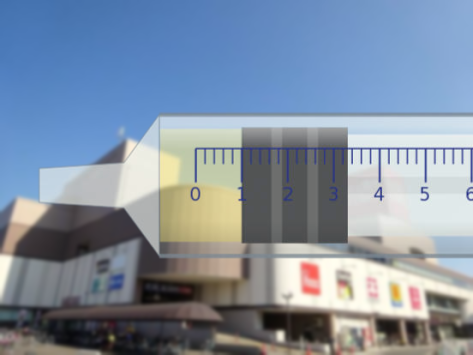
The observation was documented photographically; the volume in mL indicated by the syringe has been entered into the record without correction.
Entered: 1 mL
